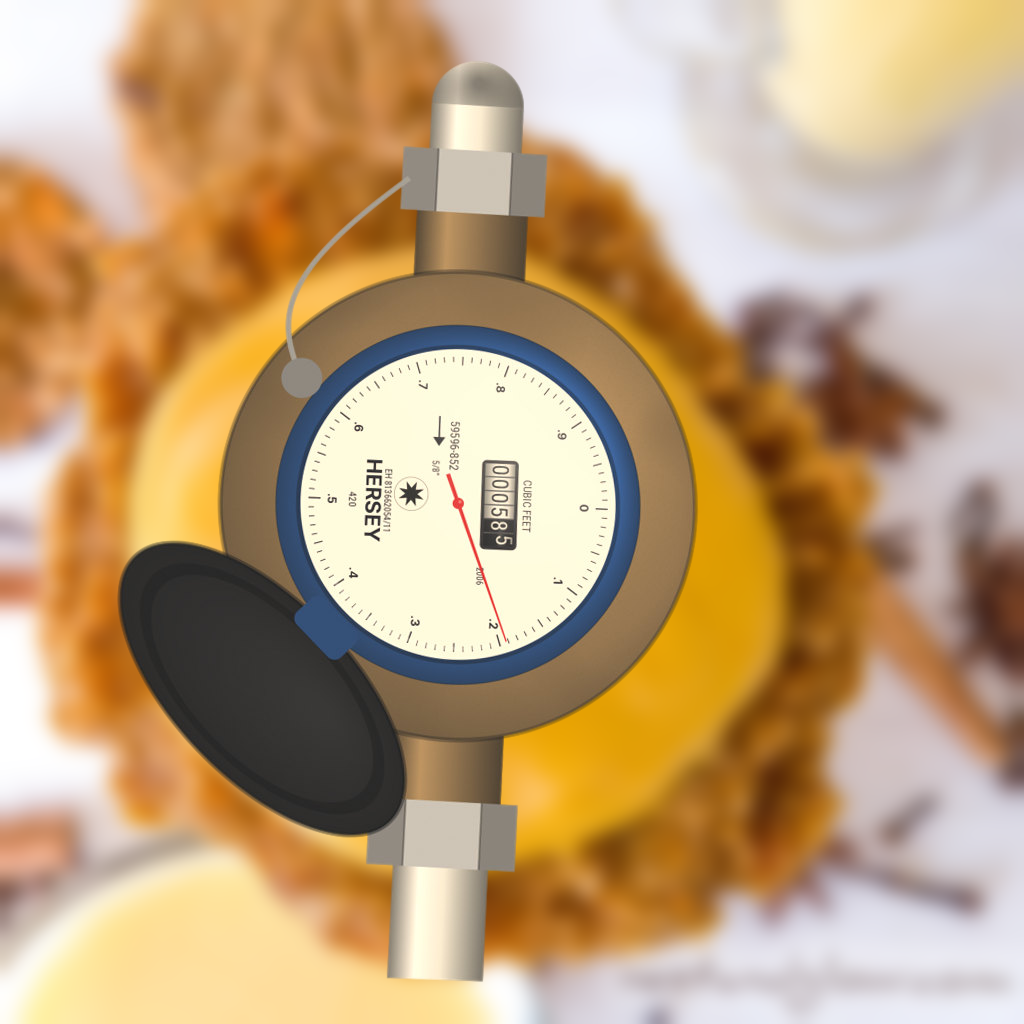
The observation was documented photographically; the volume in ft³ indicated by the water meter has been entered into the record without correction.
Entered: 585.19 ft³
